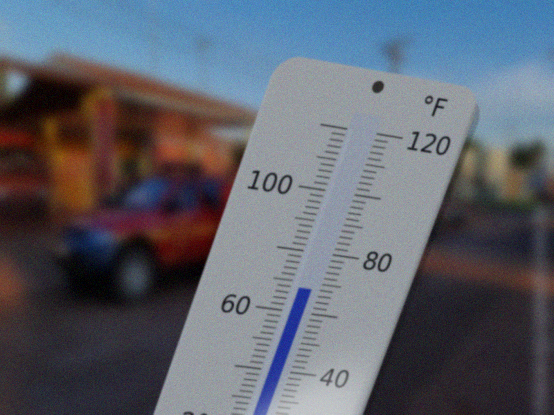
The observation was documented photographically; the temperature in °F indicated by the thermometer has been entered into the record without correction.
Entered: 68 °F
